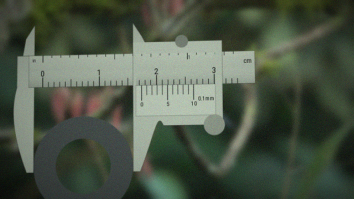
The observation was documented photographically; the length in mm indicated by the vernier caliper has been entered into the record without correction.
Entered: 17.4 mm
